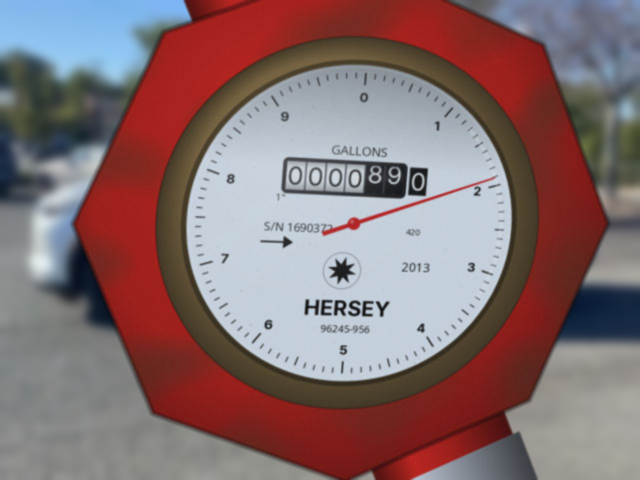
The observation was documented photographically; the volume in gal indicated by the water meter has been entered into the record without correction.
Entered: 891.9 gal
